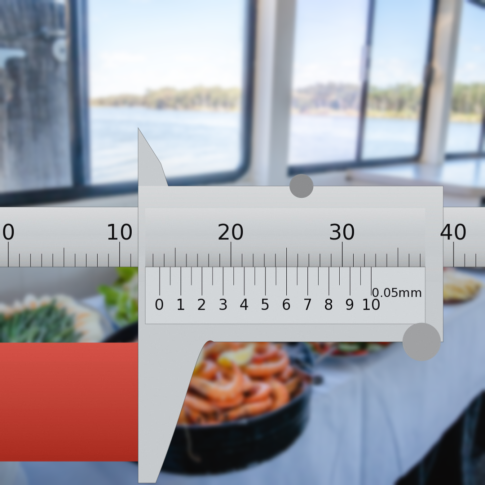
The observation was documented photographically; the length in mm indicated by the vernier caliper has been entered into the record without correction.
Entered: 13.6 mm
